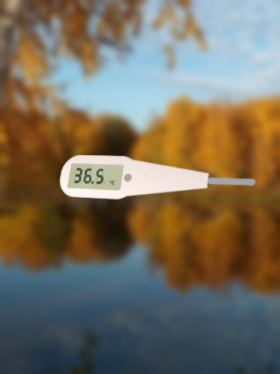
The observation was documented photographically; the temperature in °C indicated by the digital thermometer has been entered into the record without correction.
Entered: 36.5 °C
